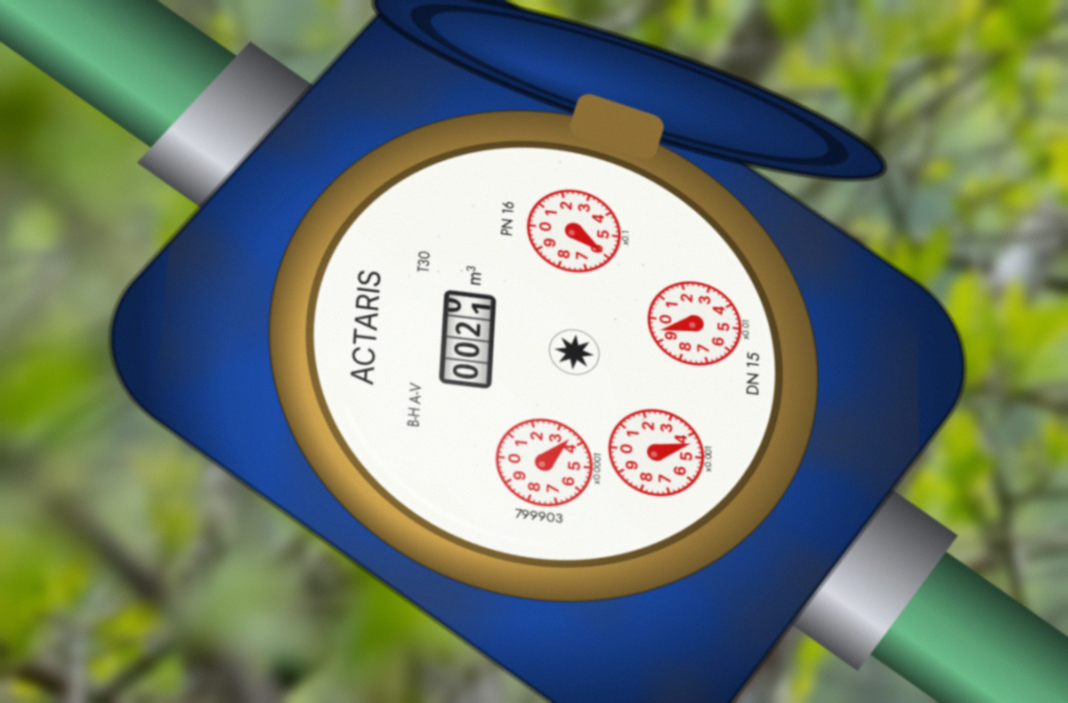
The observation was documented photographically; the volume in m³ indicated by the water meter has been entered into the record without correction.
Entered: 20.5943 m³
